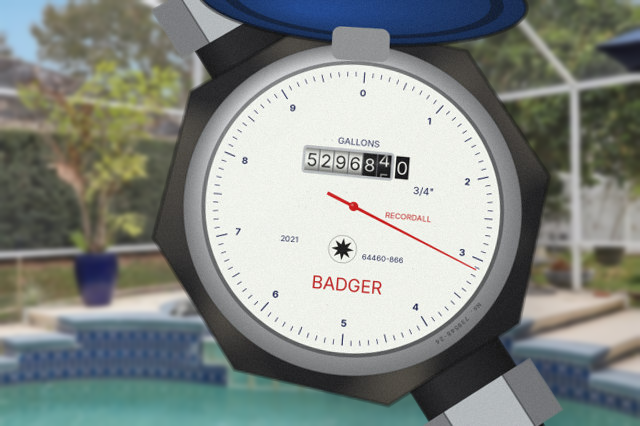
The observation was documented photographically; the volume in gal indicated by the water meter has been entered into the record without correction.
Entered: 5296843.1 gal
